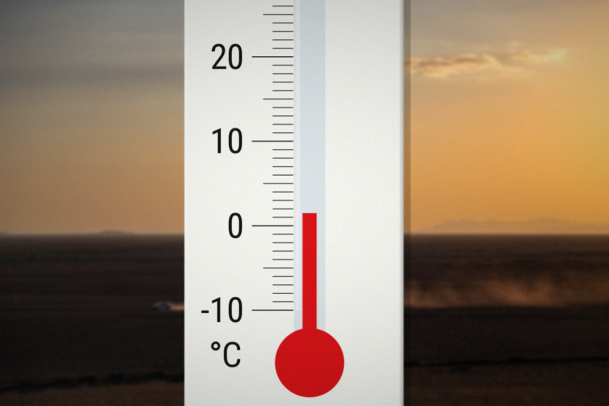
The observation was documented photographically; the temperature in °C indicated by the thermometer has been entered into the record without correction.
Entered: 1.5 °C
